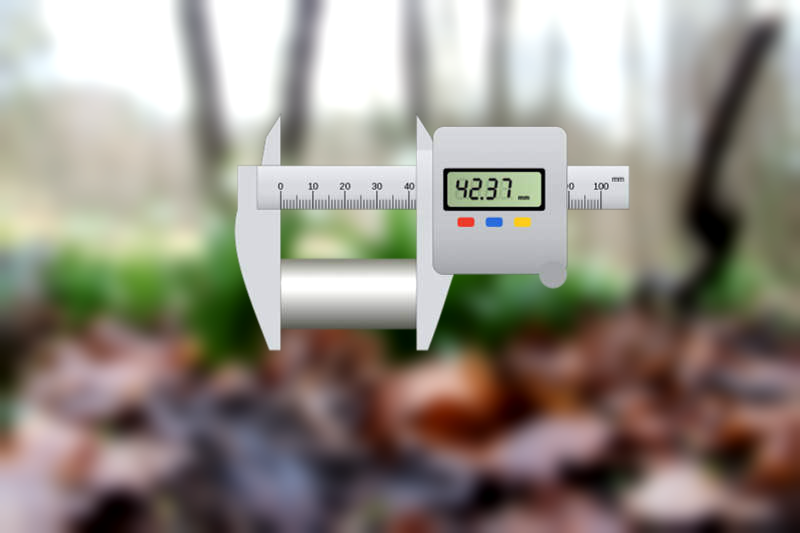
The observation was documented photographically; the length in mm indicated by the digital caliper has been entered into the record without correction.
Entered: 42.37 mm
